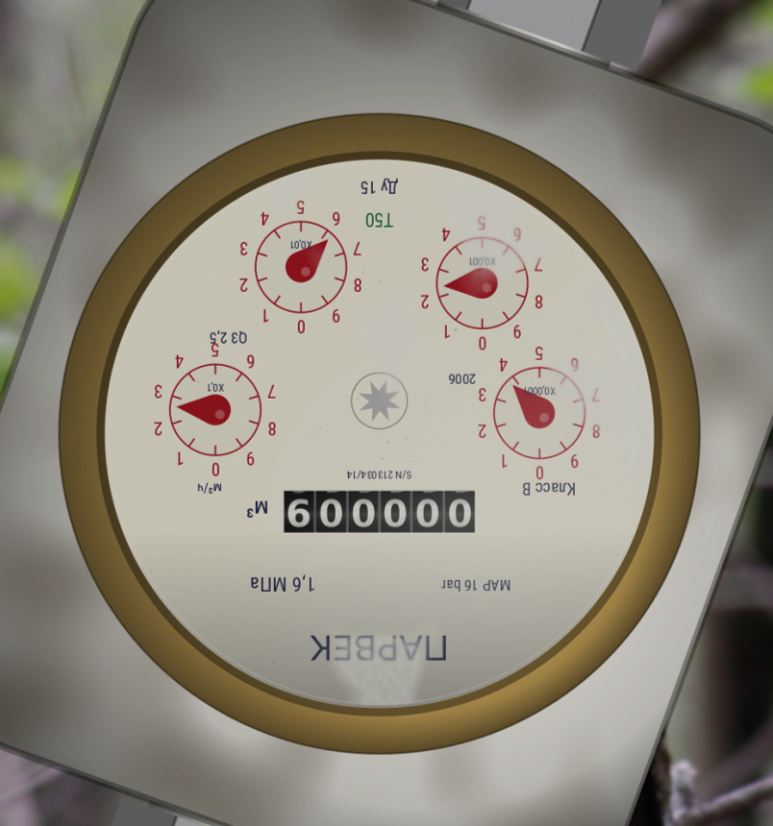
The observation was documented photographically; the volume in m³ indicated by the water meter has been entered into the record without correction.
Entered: 9.2623 m³
